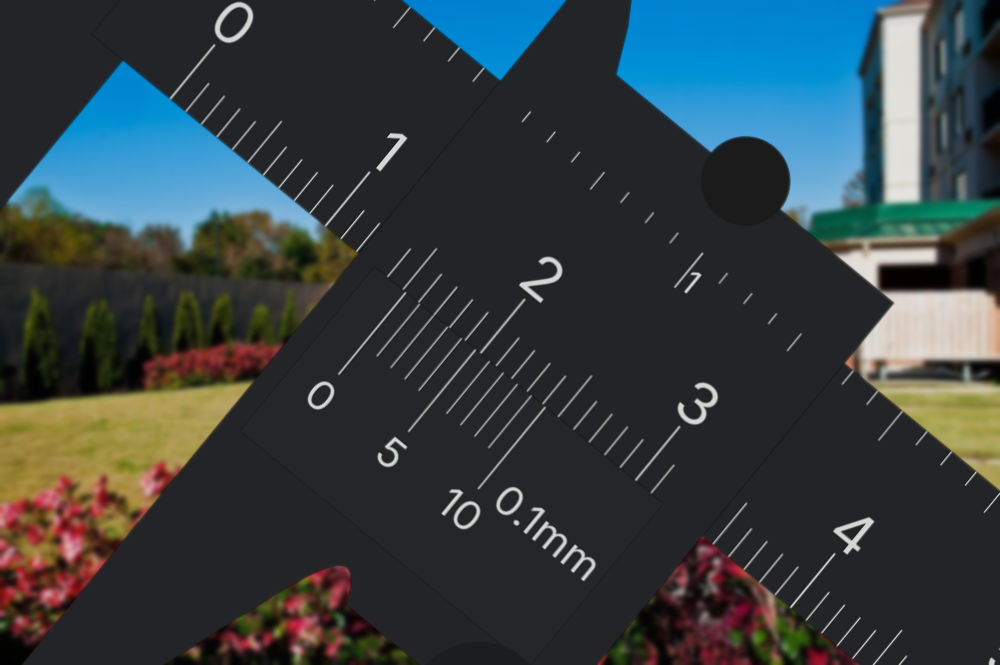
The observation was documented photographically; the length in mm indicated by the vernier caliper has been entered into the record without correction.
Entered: 15.2 mm
